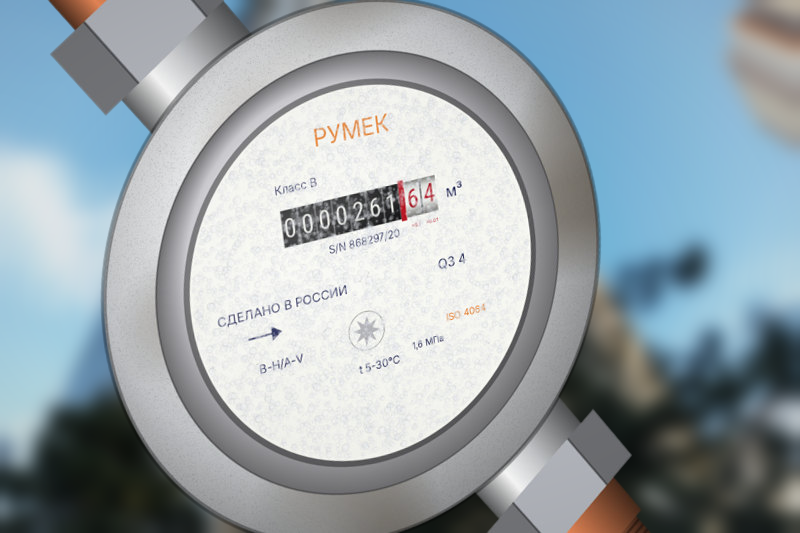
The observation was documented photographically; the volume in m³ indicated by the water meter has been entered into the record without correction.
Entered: 261.64 m³
